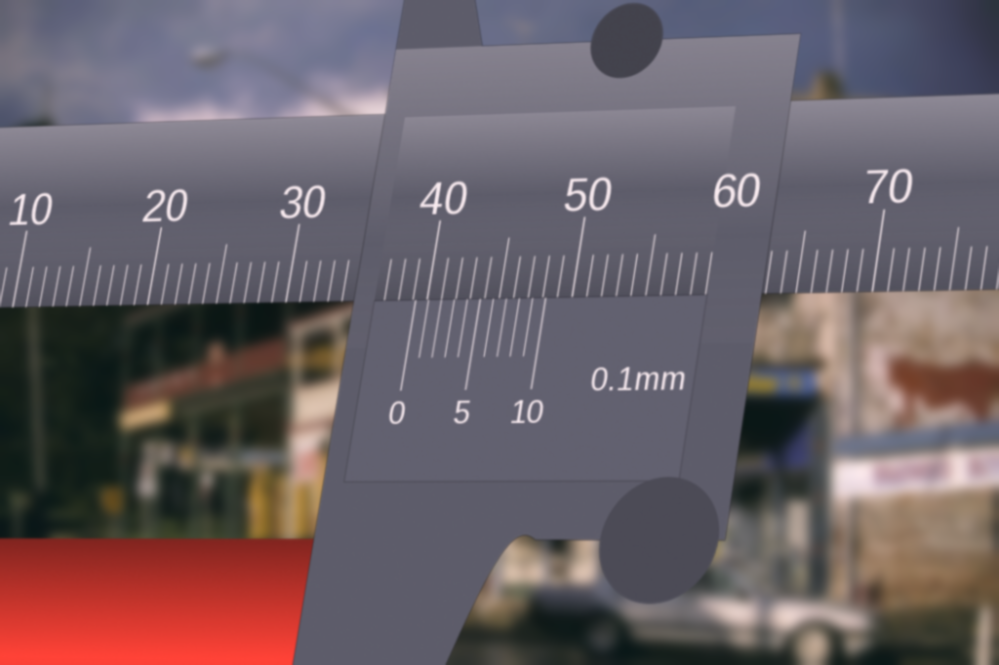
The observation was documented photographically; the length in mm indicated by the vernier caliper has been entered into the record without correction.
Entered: 39.2 mm
